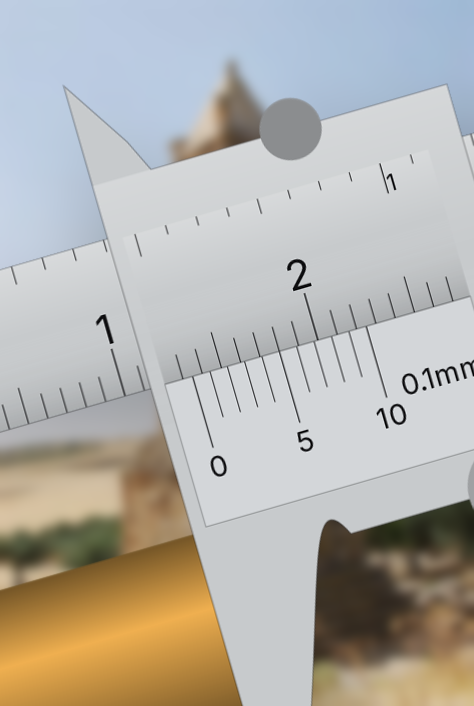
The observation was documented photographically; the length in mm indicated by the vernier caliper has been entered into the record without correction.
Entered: 13.5 mm
